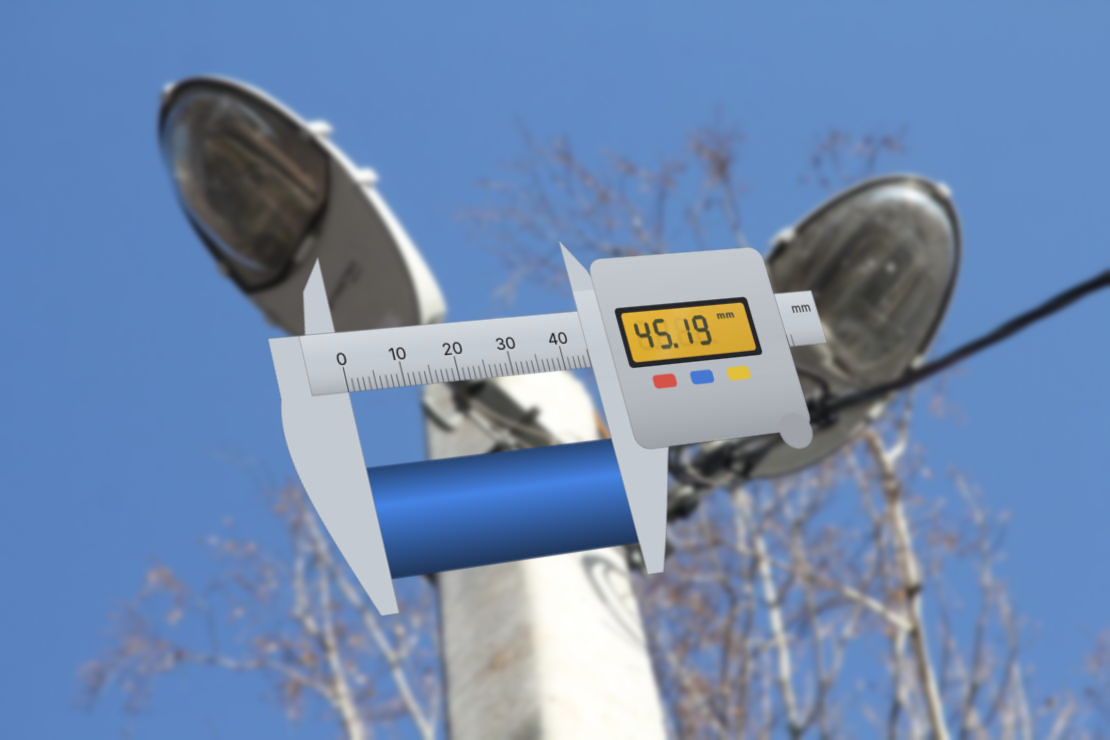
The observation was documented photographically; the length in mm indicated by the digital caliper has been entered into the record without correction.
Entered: 45.19 mm
